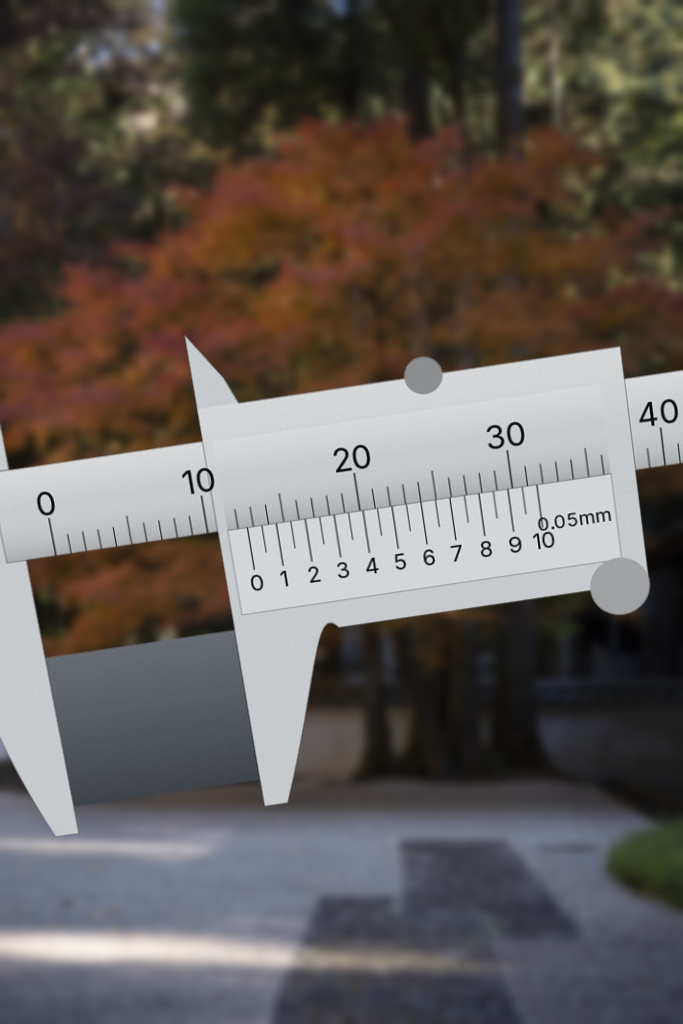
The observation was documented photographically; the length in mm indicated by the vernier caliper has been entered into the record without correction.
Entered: 12.6 mm
